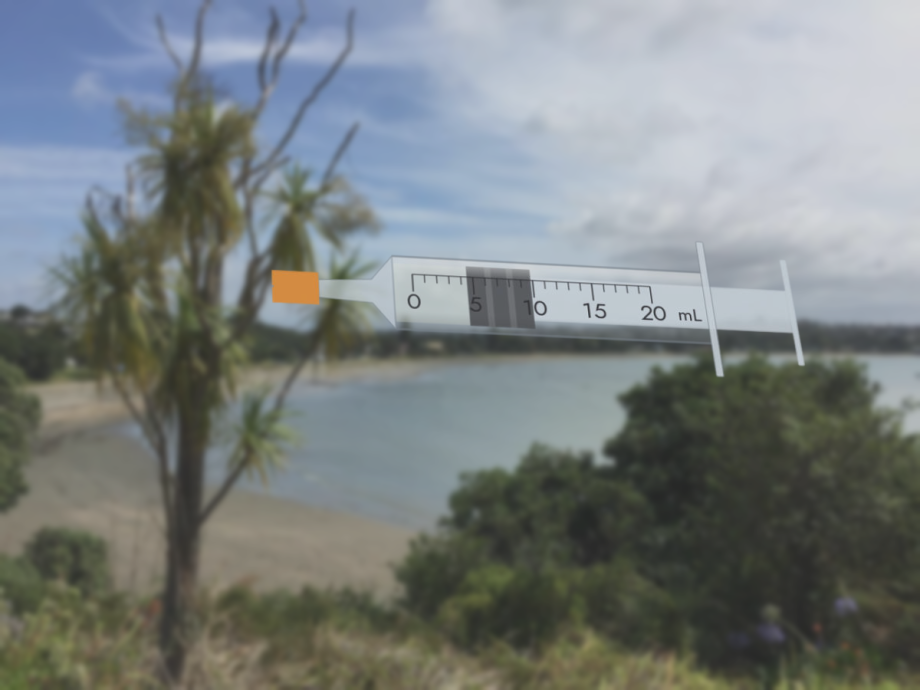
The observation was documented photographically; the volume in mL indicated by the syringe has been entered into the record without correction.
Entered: 4.5 mL
